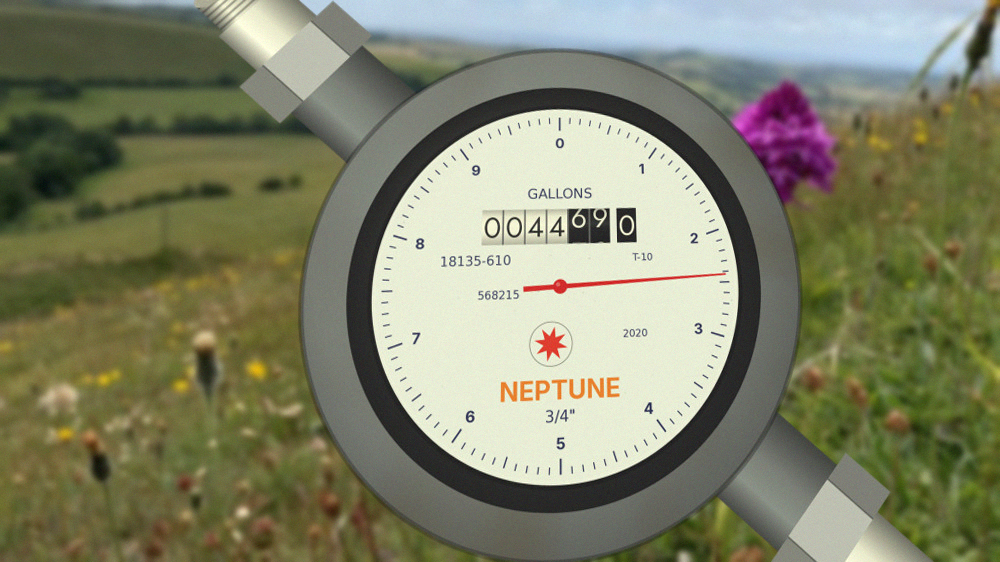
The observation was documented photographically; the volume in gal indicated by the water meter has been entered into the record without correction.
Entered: 44692.4 gal
